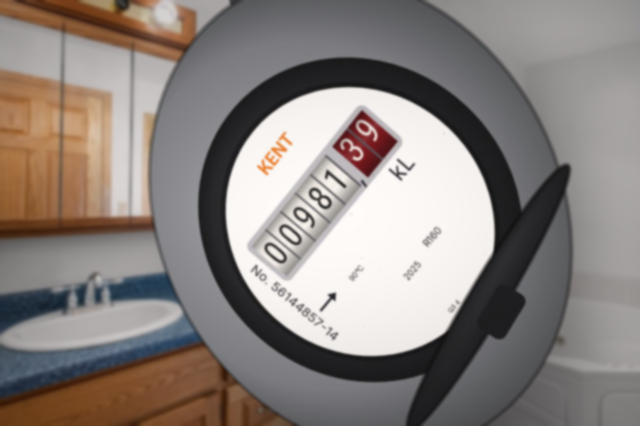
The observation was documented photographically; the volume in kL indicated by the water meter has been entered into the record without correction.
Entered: 981.39 kL
